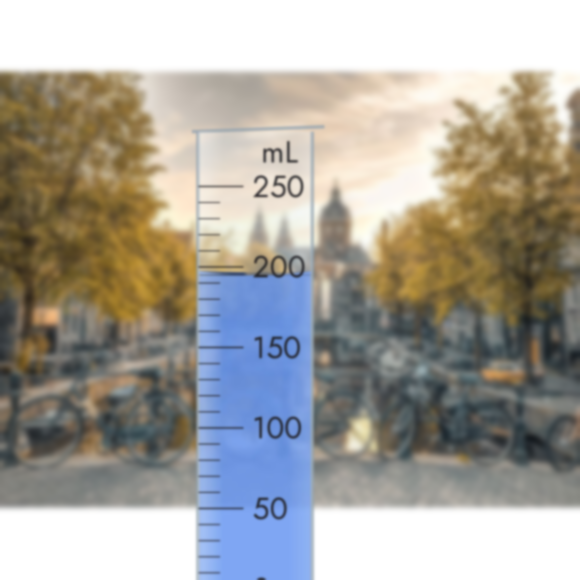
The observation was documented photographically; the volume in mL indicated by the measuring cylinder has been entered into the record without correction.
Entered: 195 mL
